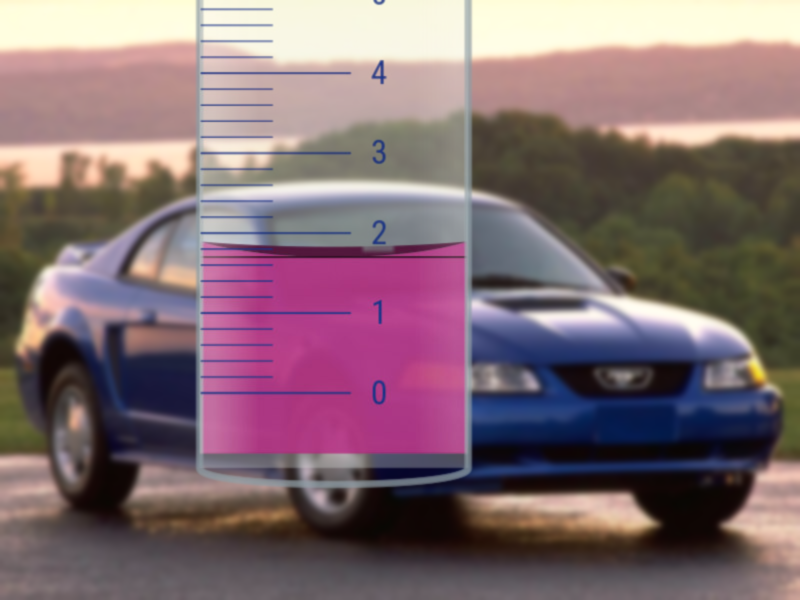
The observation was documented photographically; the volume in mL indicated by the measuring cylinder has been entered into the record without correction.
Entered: 1.7 mL
